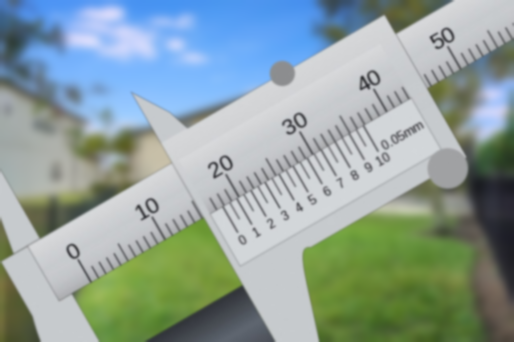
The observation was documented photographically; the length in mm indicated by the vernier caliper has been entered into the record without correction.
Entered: 17.8 mm
